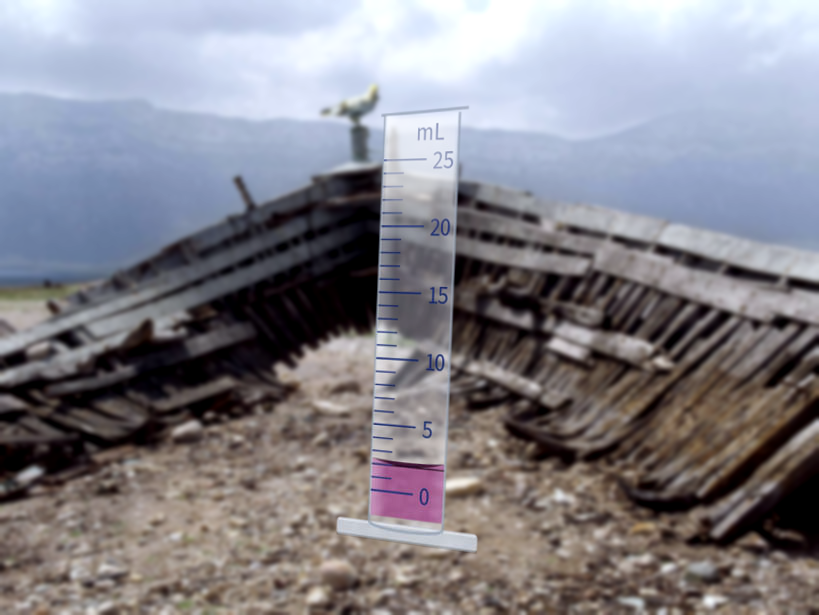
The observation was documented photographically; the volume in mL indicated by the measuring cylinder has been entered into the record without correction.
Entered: 2 mL
